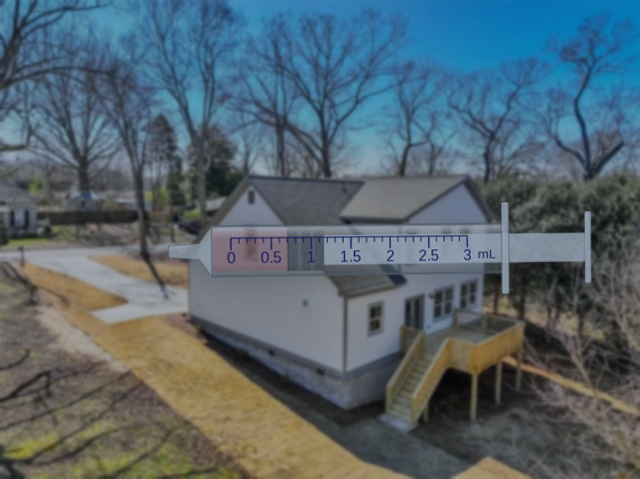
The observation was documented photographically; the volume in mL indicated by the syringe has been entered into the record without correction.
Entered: 0.7 mL
